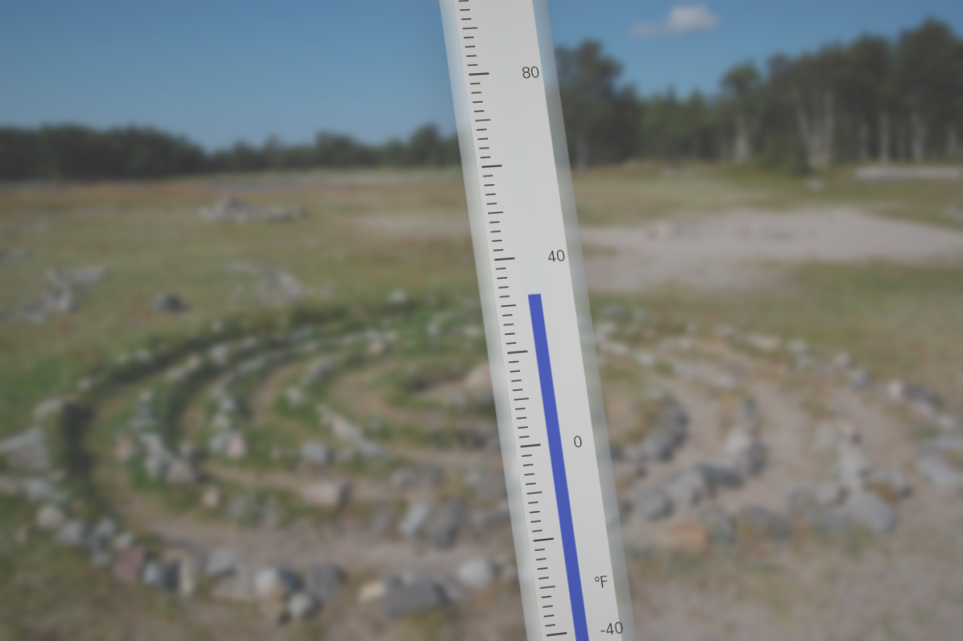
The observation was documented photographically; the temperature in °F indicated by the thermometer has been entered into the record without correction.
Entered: 32 °F
